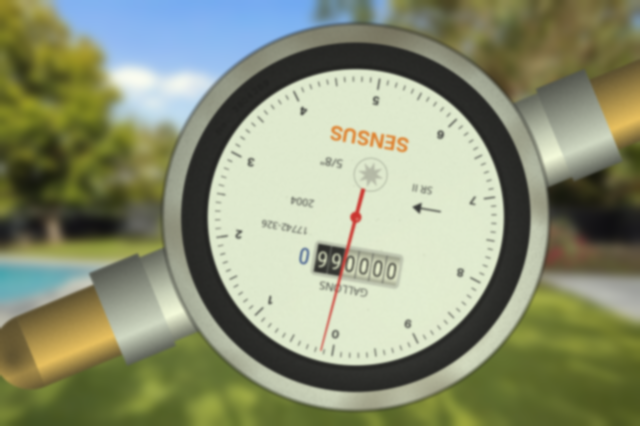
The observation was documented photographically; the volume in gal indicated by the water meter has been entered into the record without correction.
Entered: 660.1 gal
